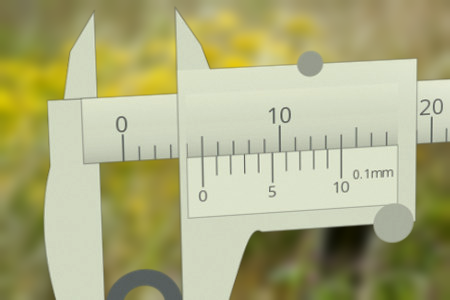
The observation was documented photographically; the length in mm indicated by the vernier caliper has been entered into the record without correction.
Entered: 5.0 mm
